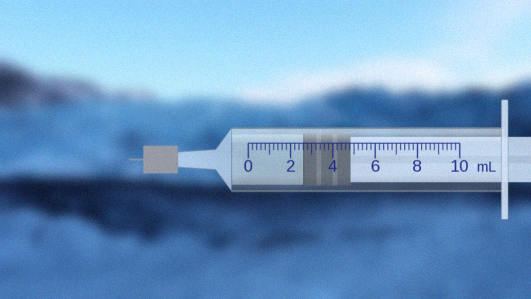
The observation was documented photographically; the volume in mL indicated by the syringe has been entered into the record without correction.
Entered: 2.6 mL
